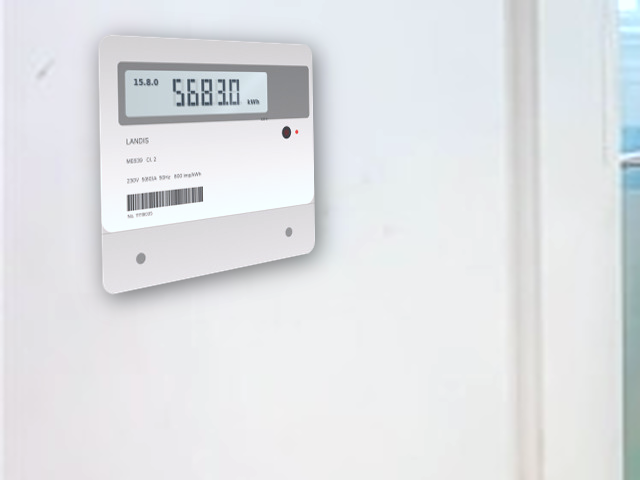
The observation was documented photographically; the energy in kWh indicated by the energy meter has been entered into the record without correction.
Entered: 5683.0 kWh
